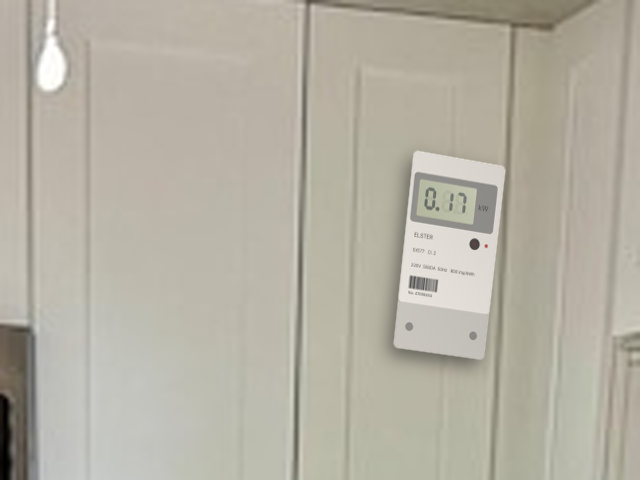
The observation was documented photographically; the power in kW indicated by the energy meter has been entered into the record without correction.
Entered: 0.17 kW
